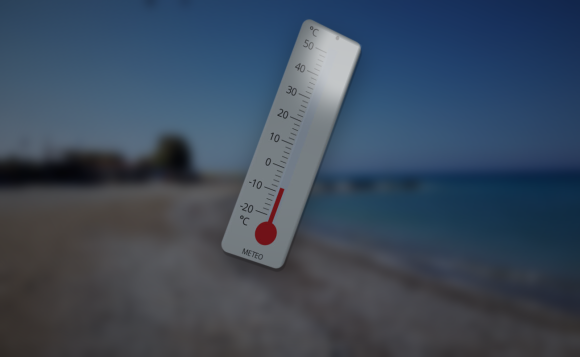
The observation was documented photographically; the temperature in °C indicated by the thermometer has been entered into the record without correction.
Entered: -8 °C
